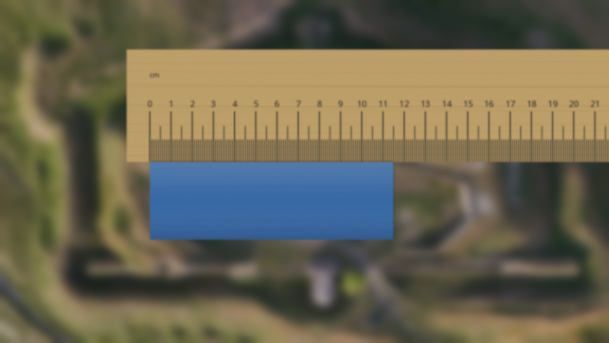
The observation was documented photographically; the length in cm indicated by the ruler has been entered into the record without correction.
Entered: 11.5 cm
